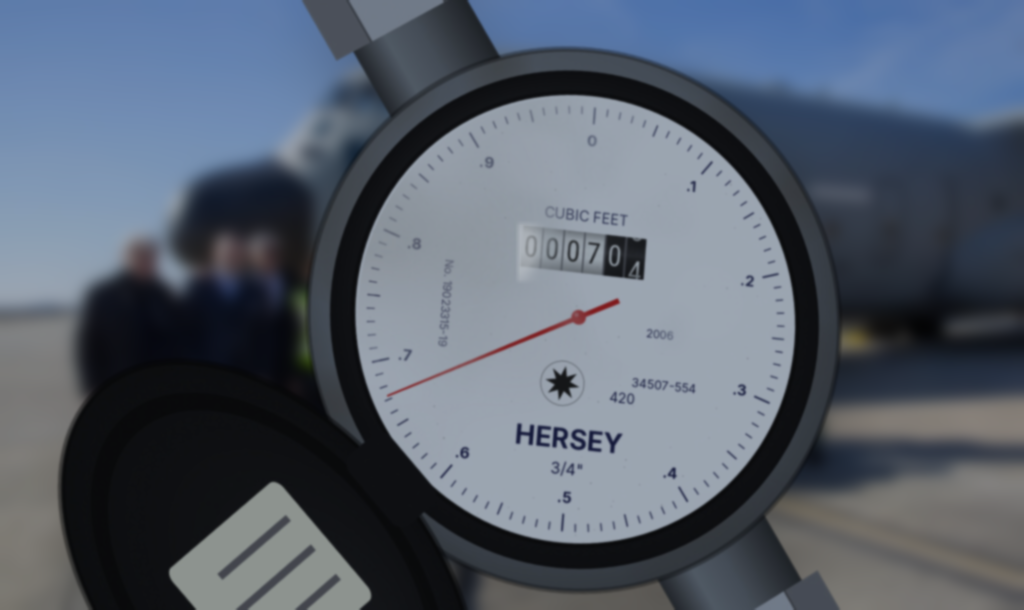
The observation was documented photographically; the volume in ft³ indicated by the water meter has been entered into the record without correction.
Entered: 703.67 ft³
